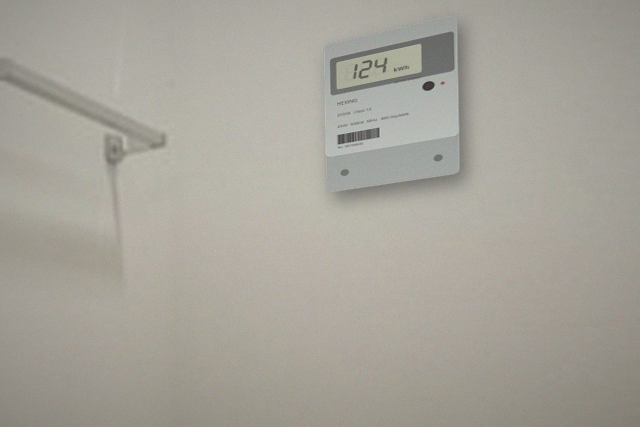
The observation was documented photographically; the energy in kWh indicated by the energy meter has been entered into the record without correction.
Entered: 124 kWh
